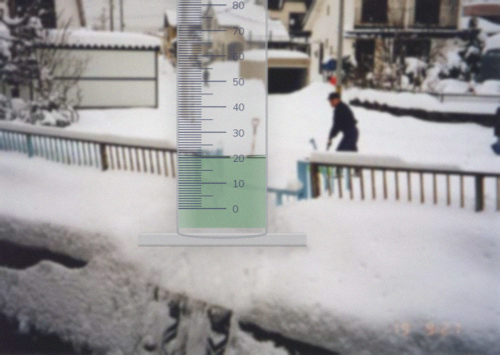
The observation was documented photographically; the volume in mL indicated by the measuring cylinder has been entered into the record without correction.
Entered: 20 mL
